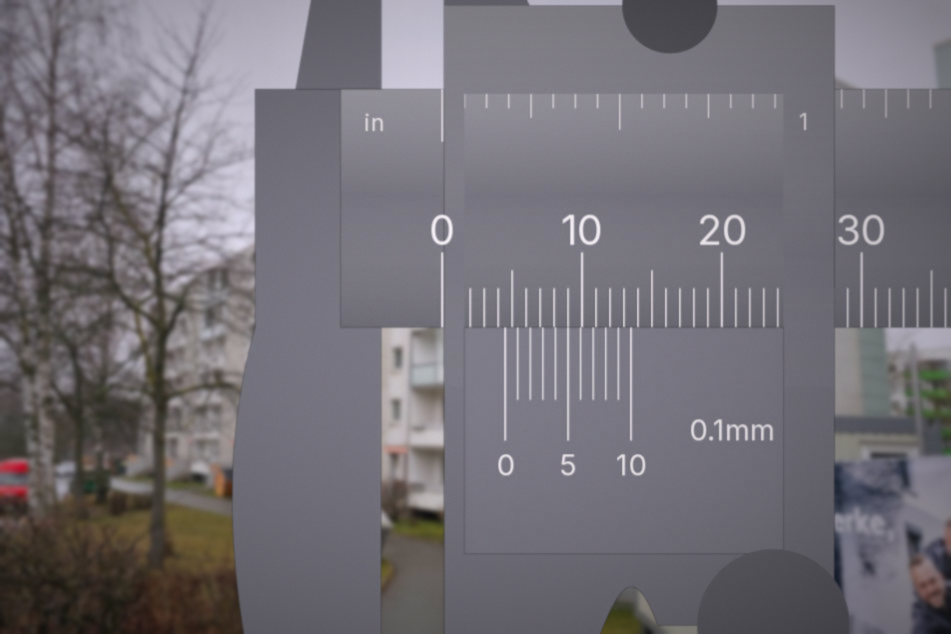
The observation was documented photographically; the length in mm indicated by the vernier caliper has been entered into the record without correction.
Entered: 4.5 mm
